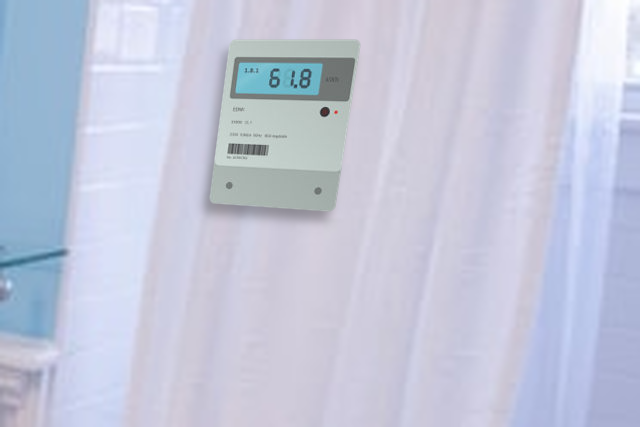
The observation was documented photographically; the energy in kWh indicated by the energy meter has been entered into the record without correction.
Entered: 61.8 kWh
